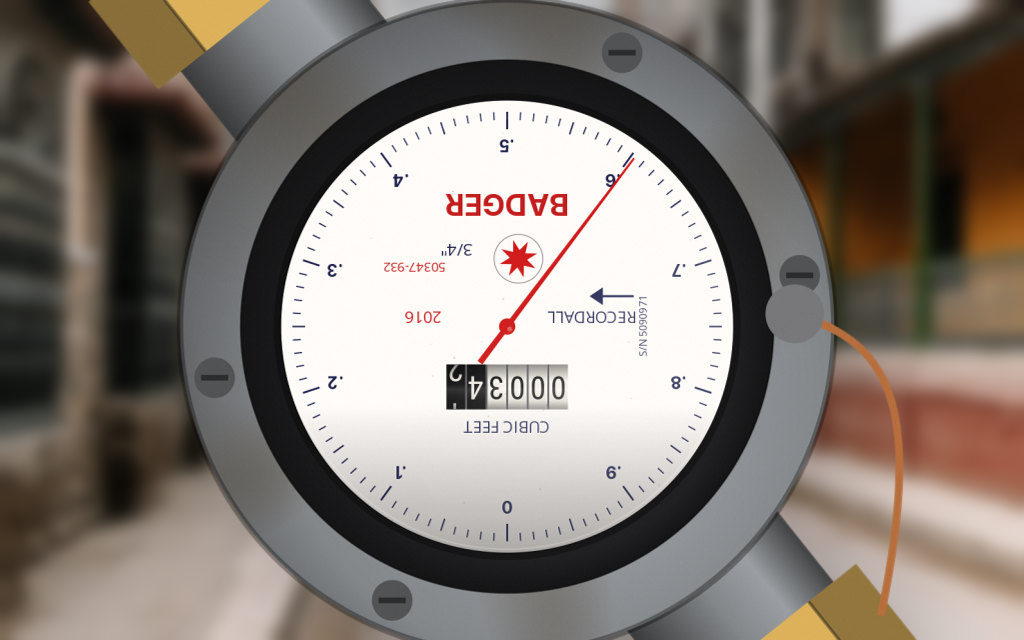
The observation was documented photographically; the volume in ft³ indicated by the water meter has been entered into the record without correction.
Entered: 341.60 ft³
